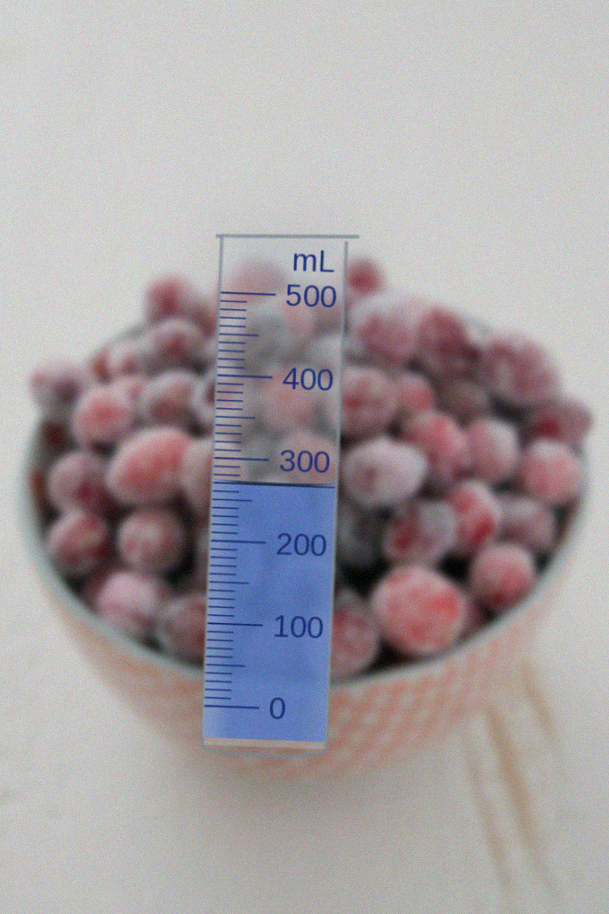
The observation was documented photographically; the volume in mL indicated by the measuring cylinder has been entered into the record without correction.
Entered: 270 mL
